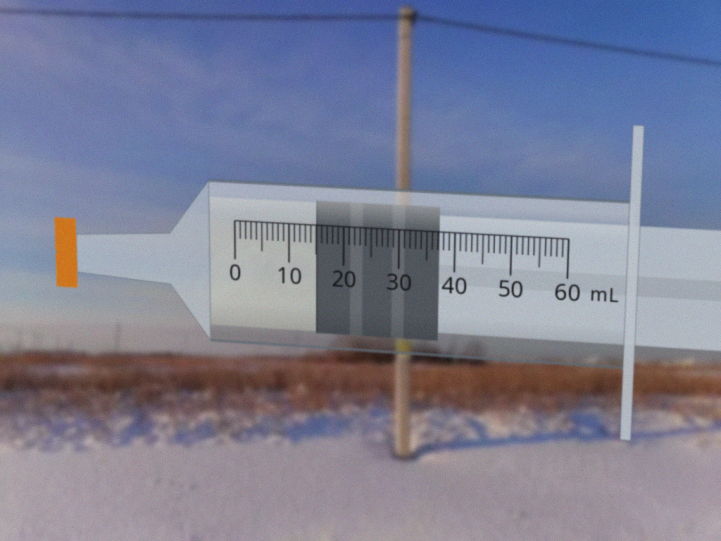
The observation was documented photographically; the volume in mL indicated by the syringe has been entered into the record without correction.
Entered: 15 mL
